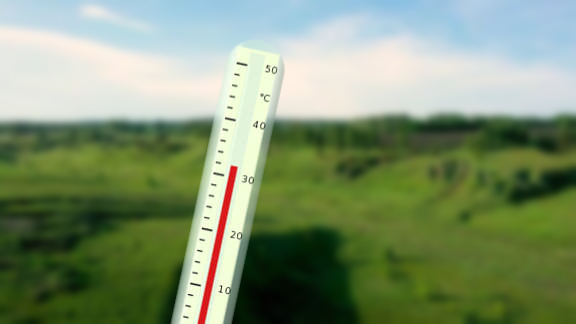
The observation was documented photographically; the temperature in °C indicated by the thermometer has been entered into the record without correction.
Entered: 32 °C
